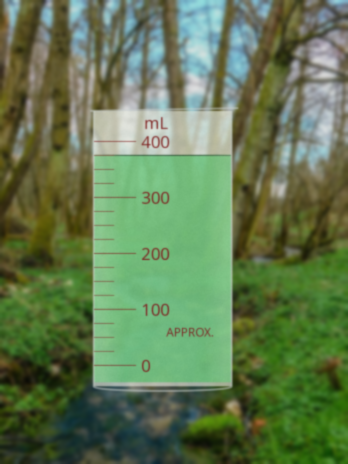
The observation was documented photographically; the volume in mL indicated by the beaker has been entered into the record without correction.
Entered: 375 mL
